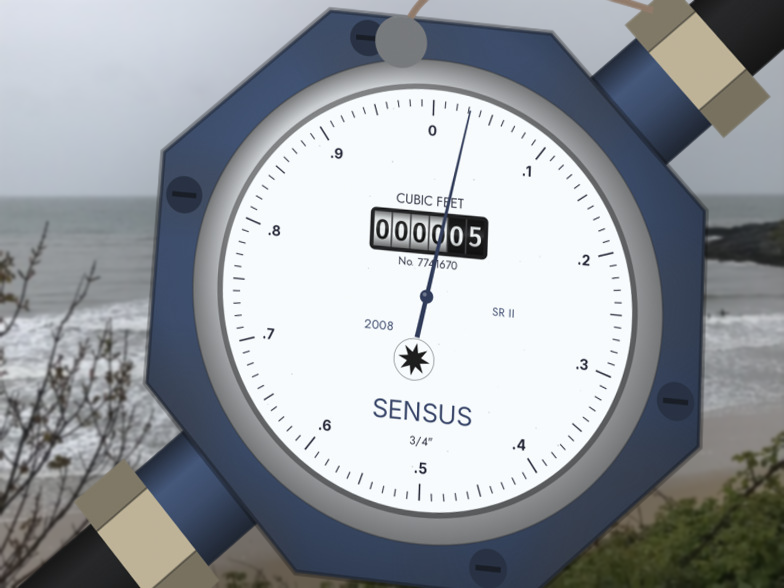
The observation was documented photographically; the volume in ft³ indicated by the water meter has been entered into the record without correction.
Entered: 5.03 ft³
